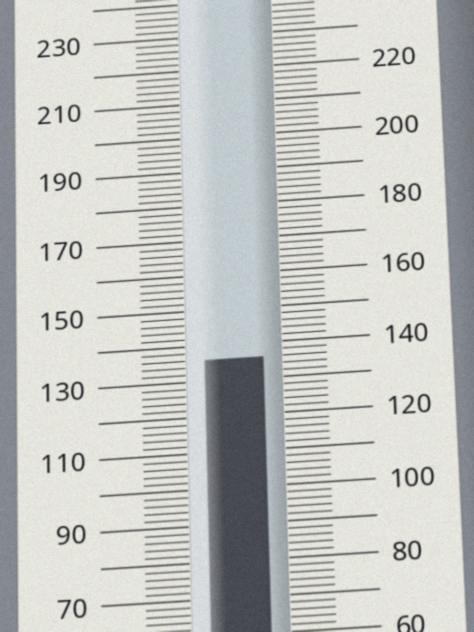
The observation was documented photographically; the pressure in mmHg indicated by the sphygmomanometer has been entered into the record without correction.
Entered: 136 mmHg
